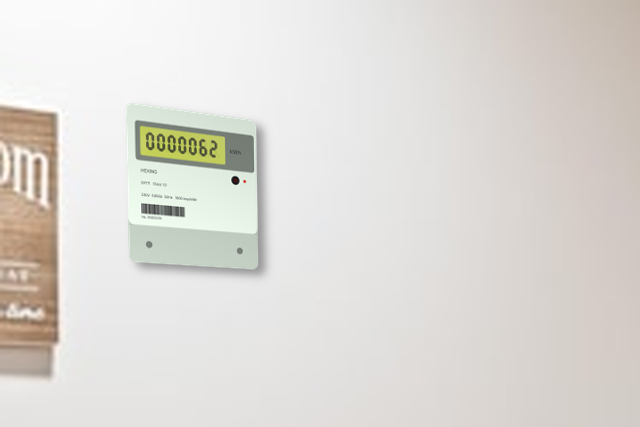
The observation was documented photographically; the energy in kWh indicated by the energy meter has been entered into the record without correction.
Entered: 62 kWh
